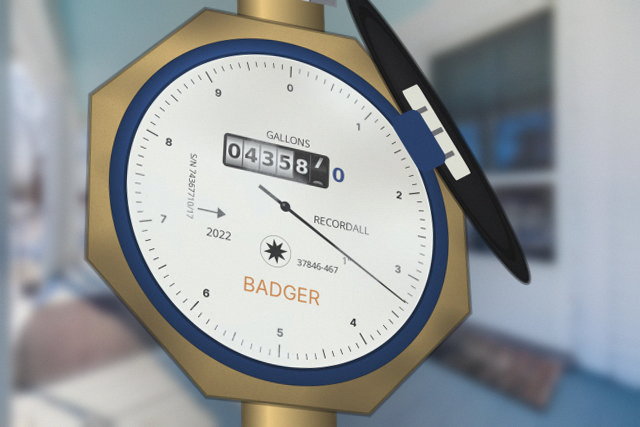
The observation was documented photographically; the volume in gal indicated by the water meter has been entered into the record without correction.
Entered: 435873.3 gal
